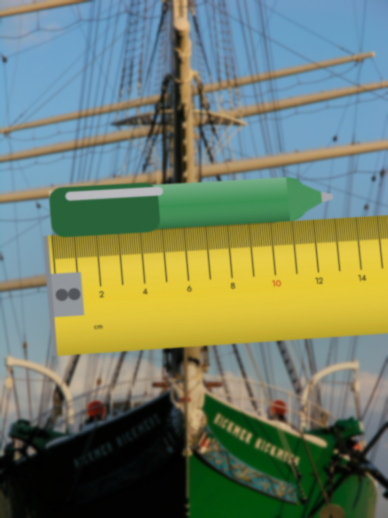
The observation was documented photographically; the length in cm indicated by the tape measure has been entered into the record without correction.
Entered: 13 cm
